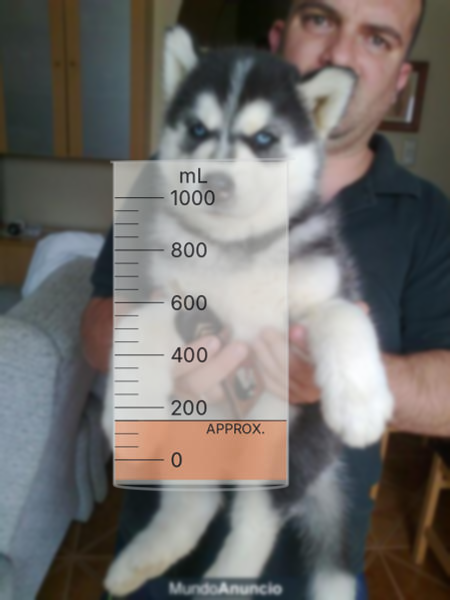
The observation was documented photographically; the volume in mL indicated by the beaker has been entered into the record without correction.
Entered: 150 mL
